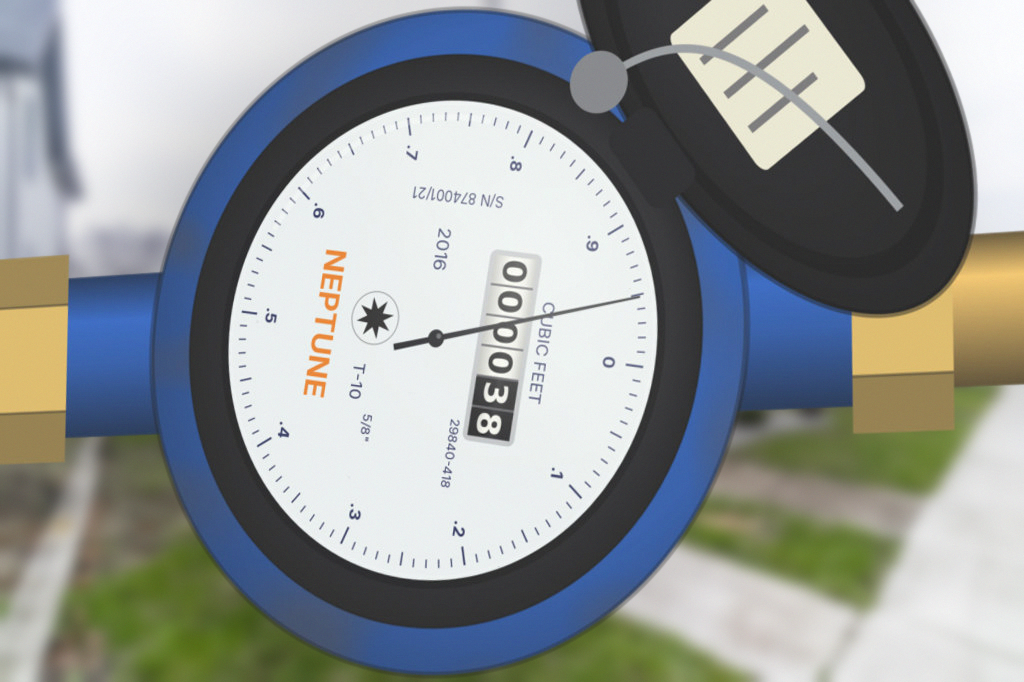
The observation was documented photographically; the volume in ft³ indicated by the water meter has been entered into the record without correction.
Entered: 37.95 ft³
